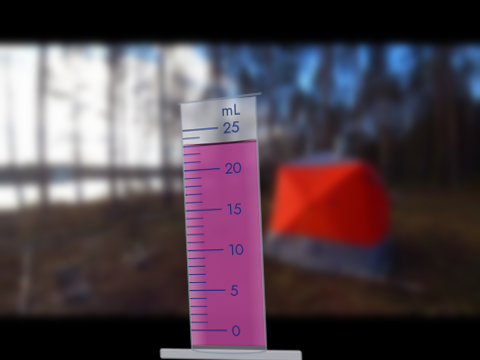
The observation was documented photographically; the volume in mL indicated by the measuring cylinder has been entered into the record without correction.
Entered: 23 mL
